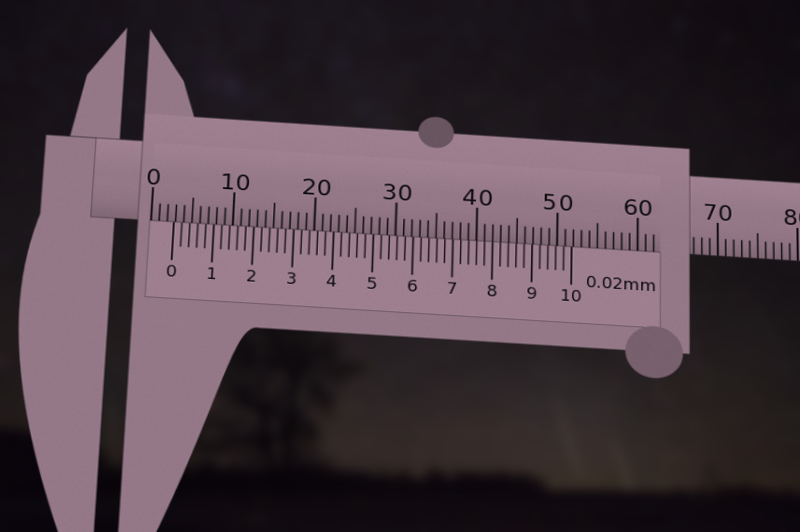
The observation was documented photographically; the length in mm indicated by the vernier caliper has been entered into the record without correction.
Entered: 2.8 mm
